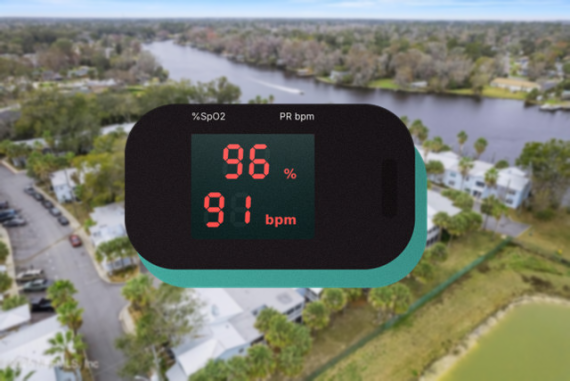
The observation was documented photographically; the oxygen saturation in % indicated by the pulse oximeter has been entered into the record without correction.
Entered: 96 %
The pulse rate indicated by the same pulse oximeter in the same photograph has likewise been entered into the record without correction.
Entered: 91 bpm
